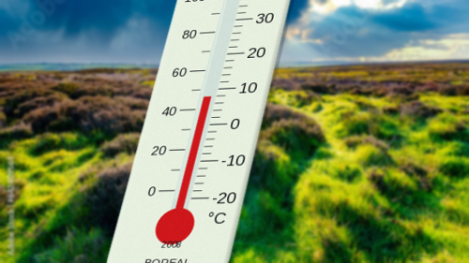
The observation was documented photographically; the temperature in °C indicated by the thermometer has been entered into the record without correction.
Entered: 8 °C
